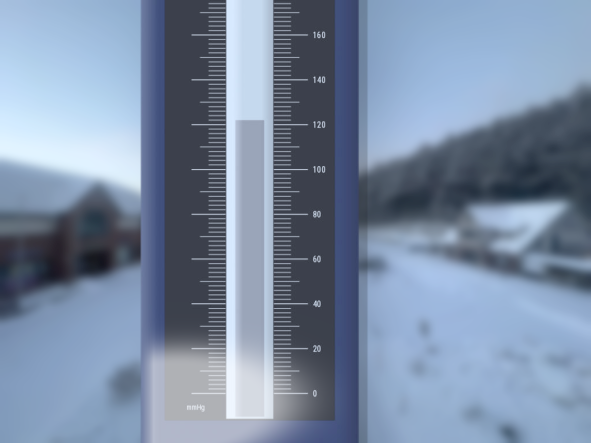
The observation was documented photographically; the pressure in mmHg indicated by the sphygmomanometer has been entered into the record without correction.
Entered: 122 mmHg
